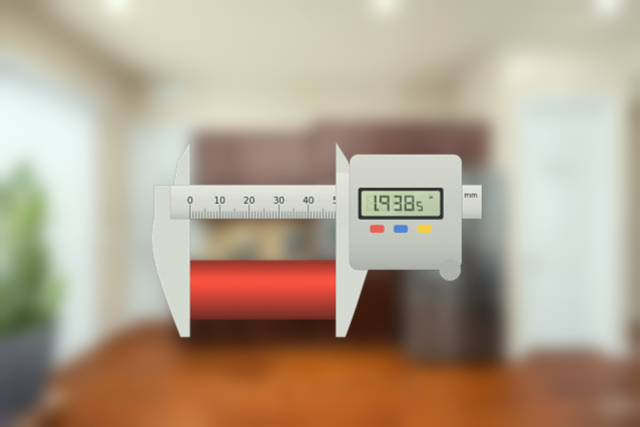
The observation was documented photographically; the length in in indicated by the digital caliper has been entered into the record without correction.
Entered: 1.9385 in
